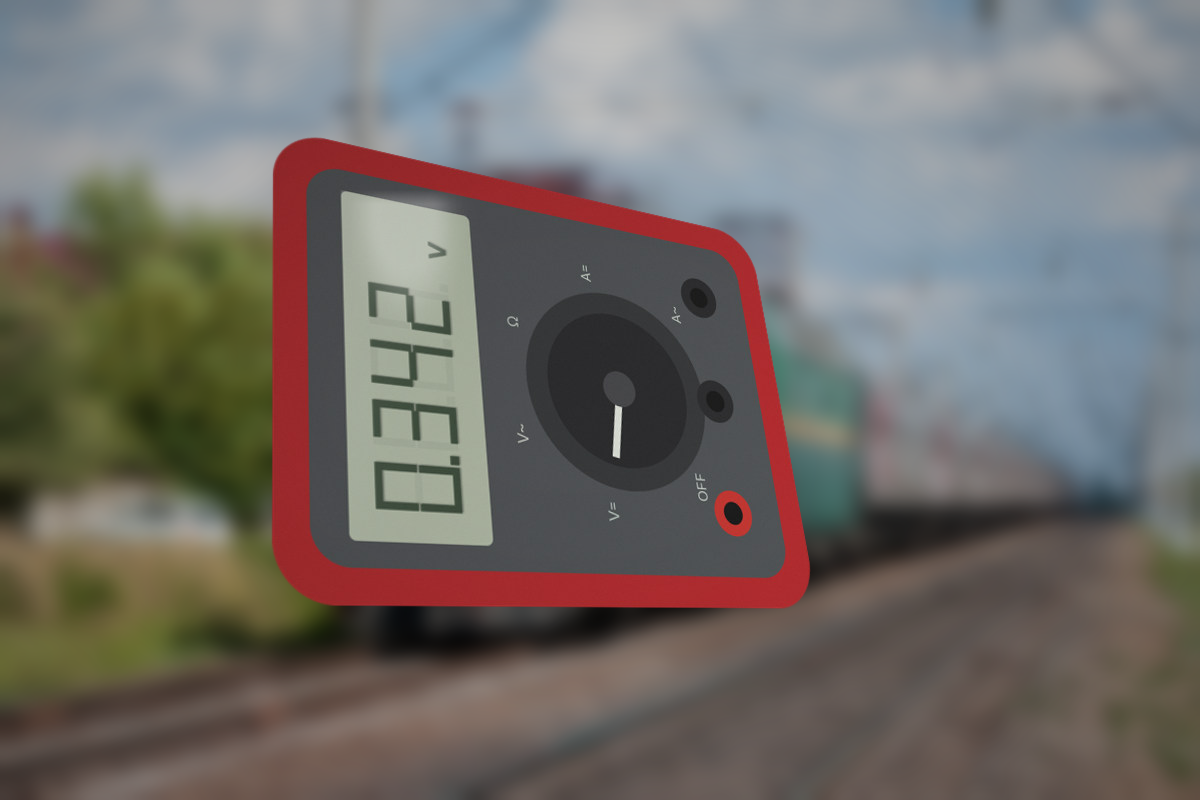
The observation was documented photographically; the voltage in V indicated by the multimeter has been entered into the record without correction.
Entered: 0.342 V
